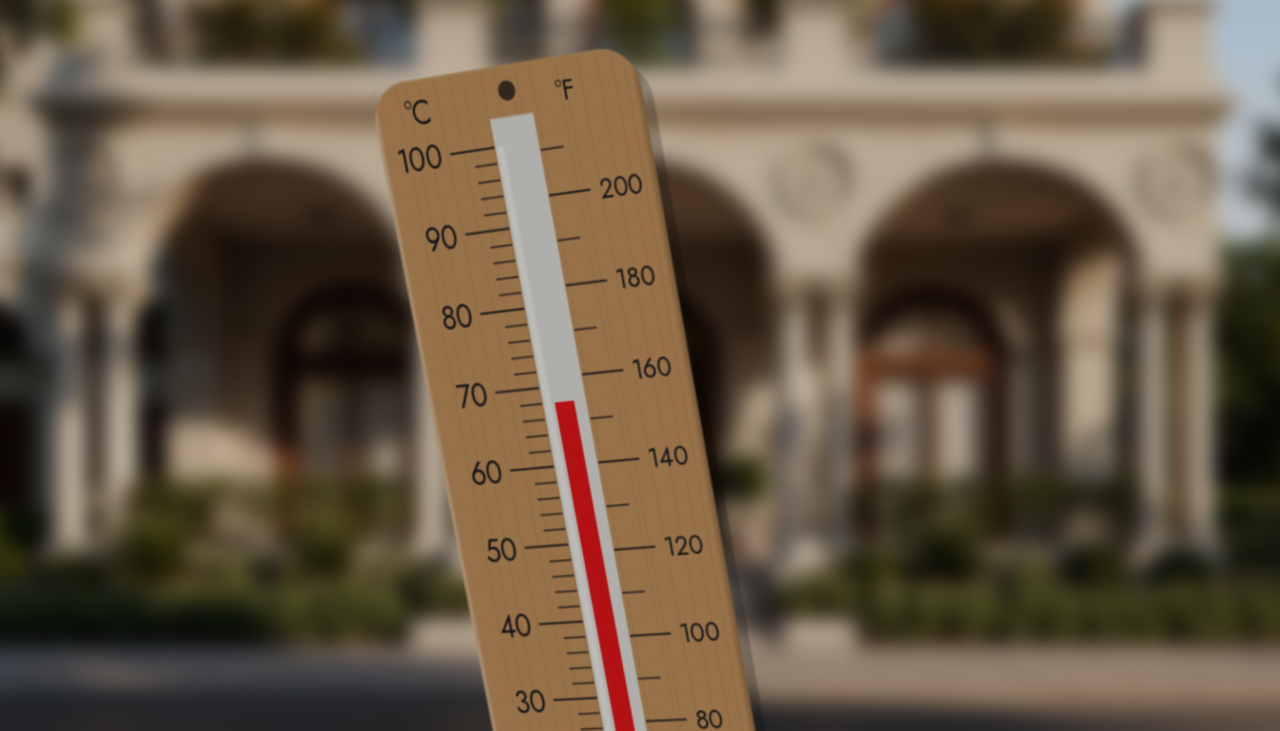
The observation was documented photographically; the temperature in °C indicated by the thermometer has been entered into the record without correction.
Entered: 68 °C
